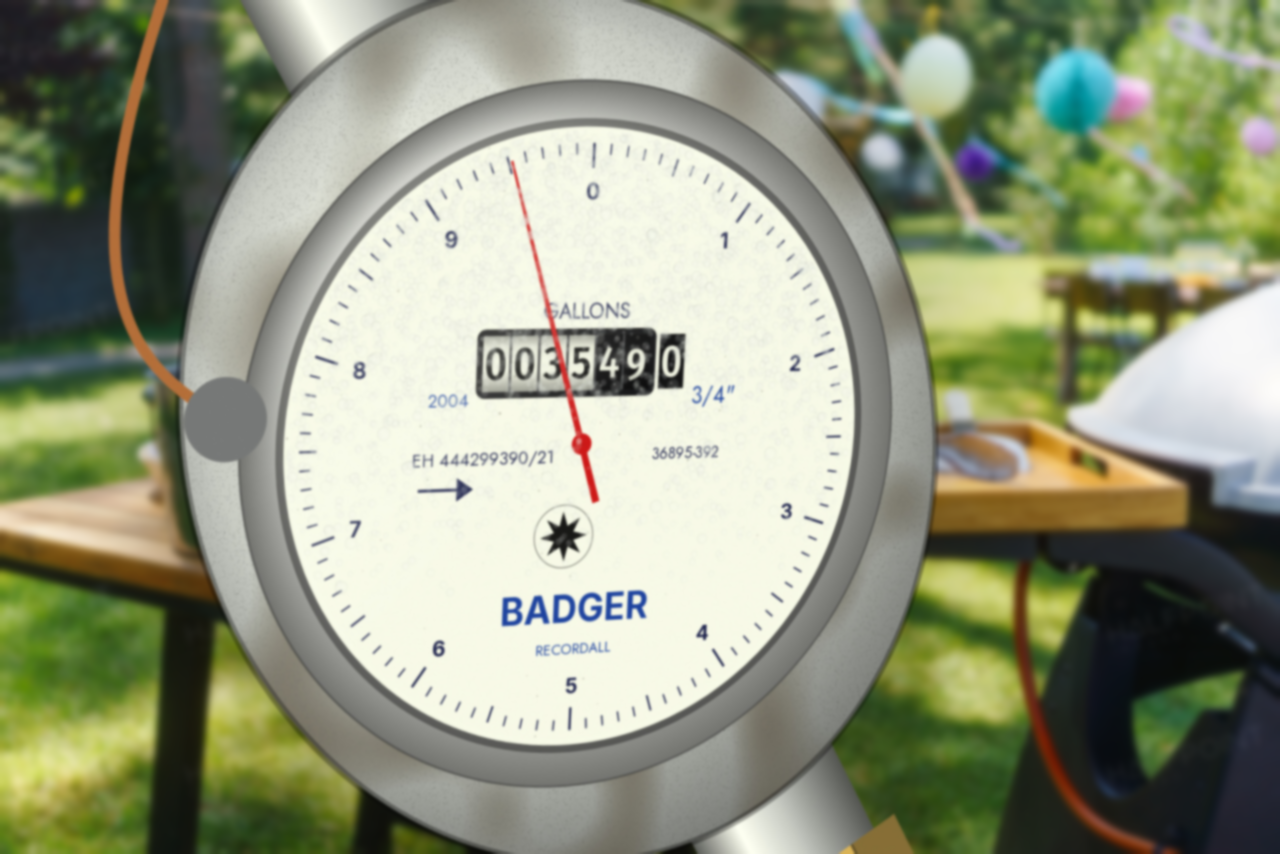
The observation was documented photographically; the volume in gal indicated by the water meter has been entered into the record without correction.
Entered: 35489.5 gal
